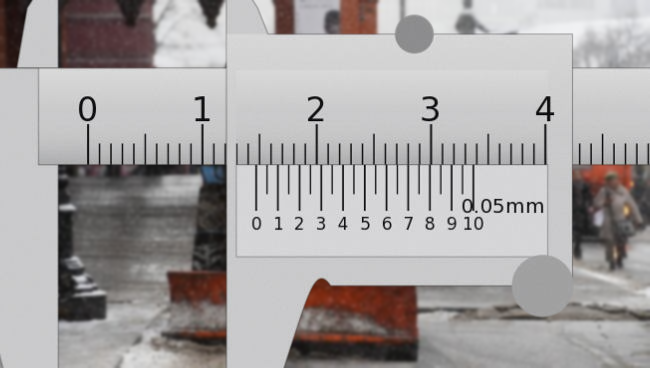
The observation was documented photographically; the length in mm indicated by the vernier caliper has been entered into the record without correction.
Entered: 14.7 mm
